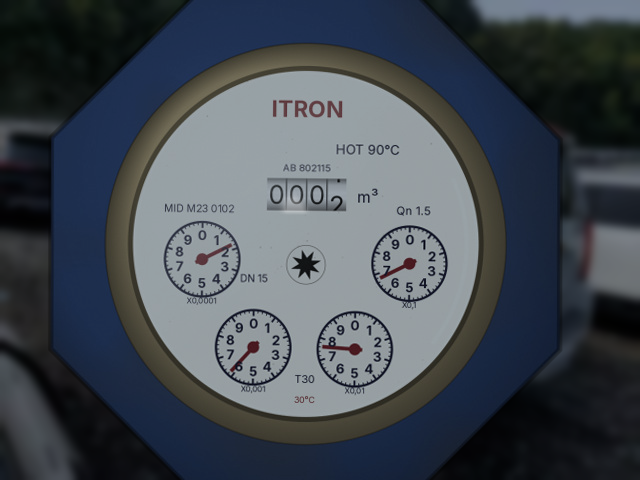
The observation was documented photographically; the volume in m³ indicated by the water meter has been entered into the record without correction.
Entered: 1.6761 m³
